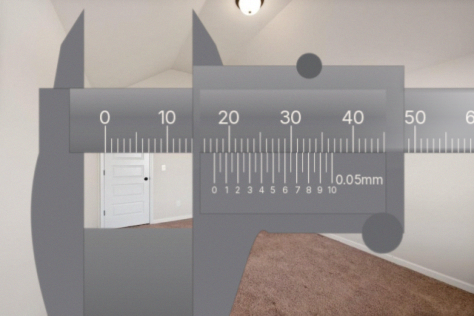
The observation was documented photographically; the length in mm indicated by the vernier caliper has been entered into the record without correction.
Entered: 17.6 mm
